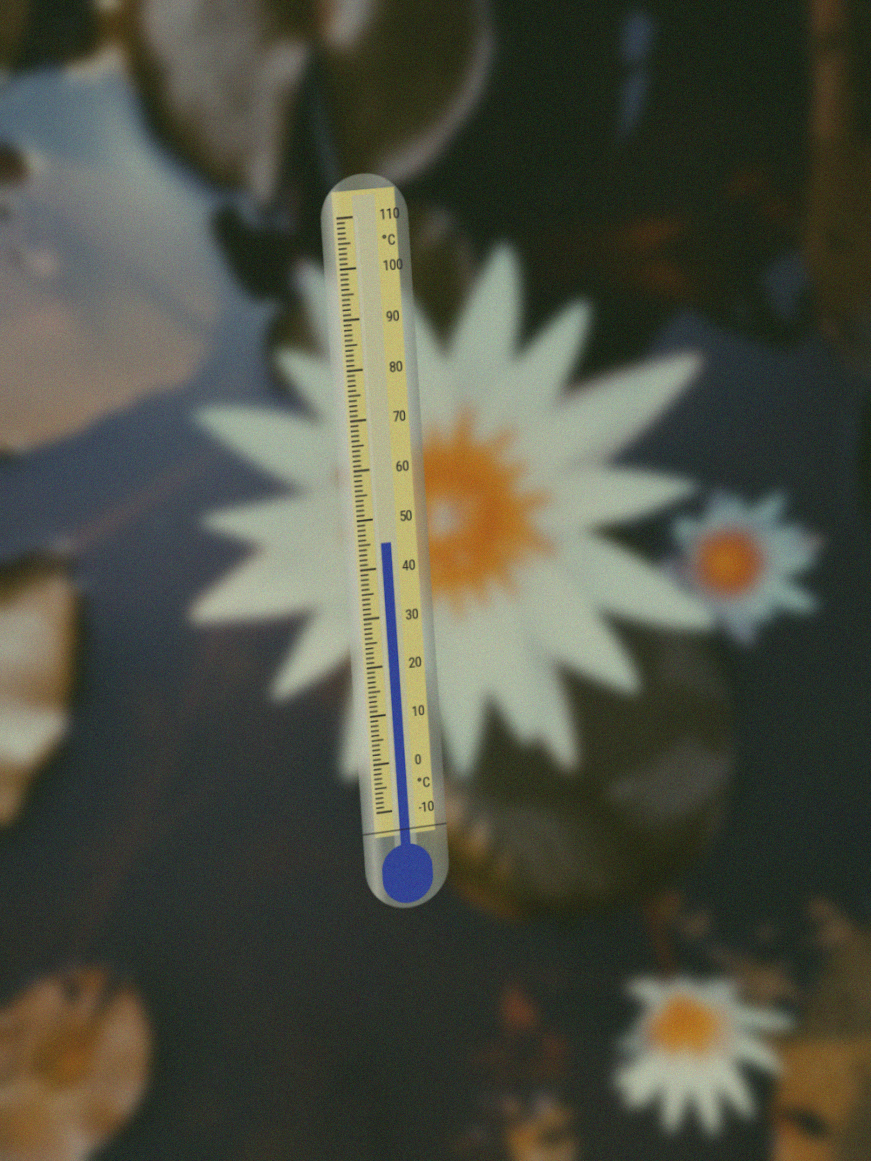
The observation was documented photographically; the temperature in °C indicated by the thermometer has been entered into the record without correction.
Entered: 45 °C
